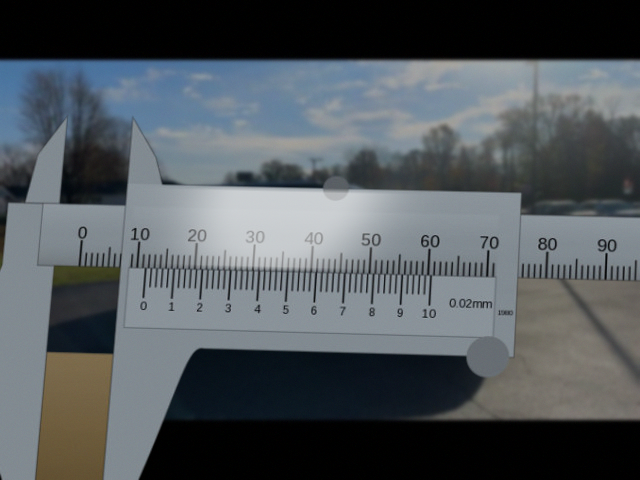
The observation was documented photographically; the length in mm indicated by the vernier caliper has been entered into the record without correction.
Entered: 11.5 mm
